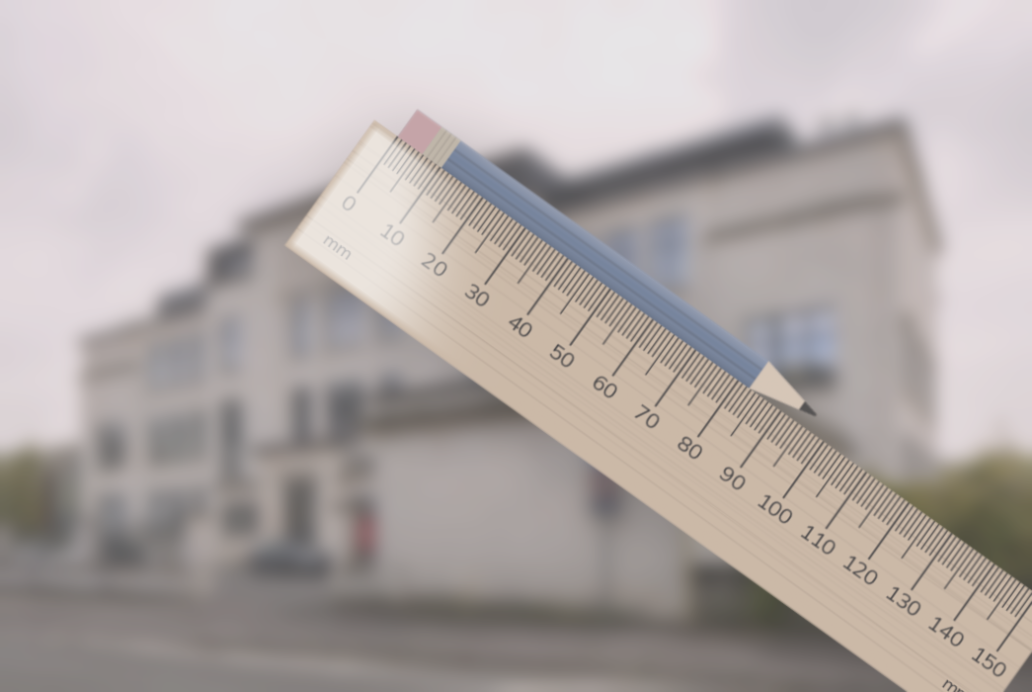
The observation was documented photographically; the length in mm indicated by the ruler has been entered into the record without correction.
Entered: 96 mm
